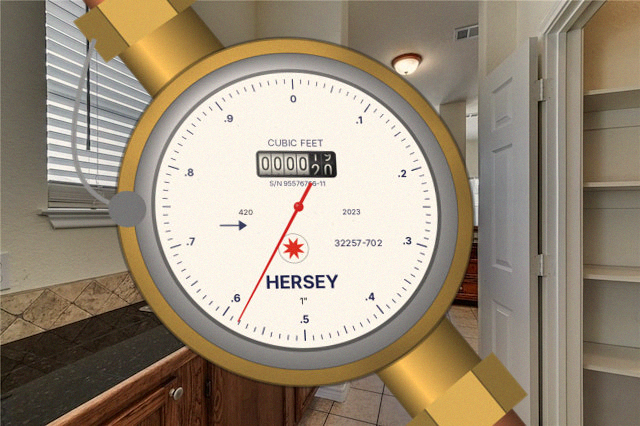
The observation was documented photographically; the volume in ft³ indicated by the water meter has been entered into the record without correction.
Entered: 19.58 ft³
